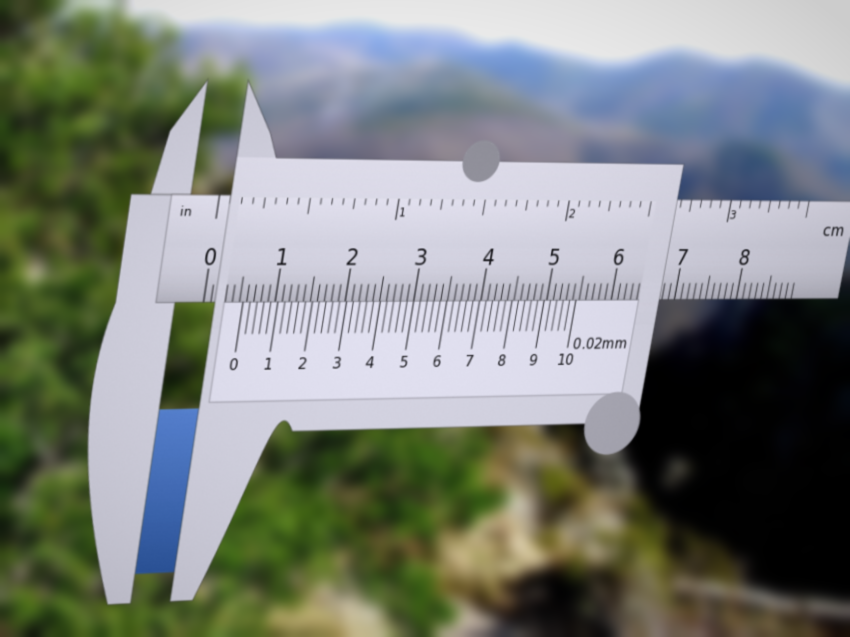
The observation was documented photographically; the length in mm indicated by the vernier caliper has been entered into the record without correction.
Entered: 5.5 mm
